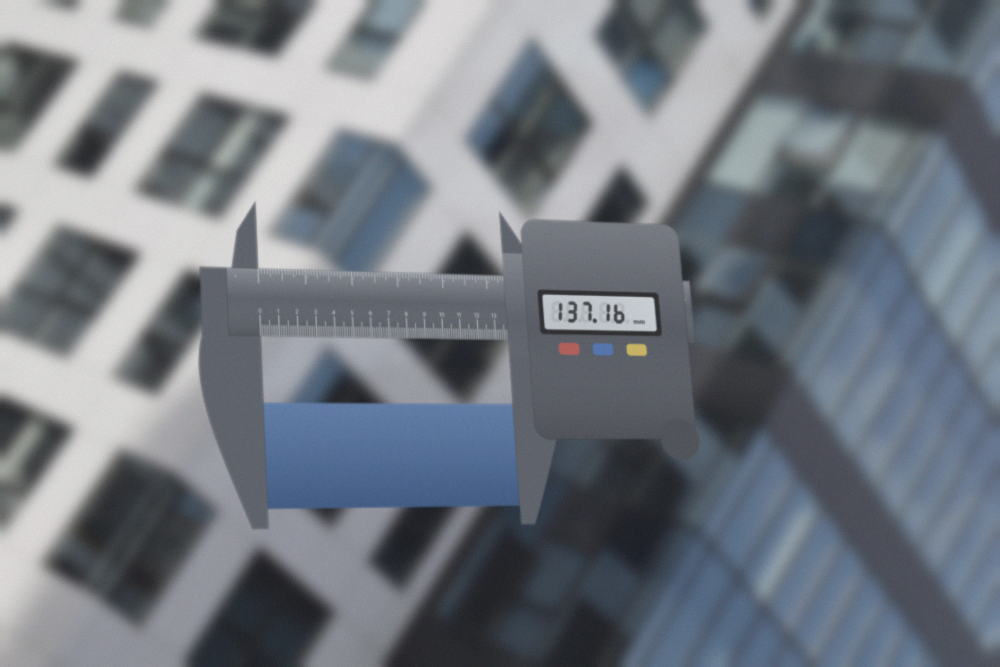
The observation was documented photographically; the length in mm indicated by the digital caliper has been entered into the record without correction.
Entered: 137.16 mm
